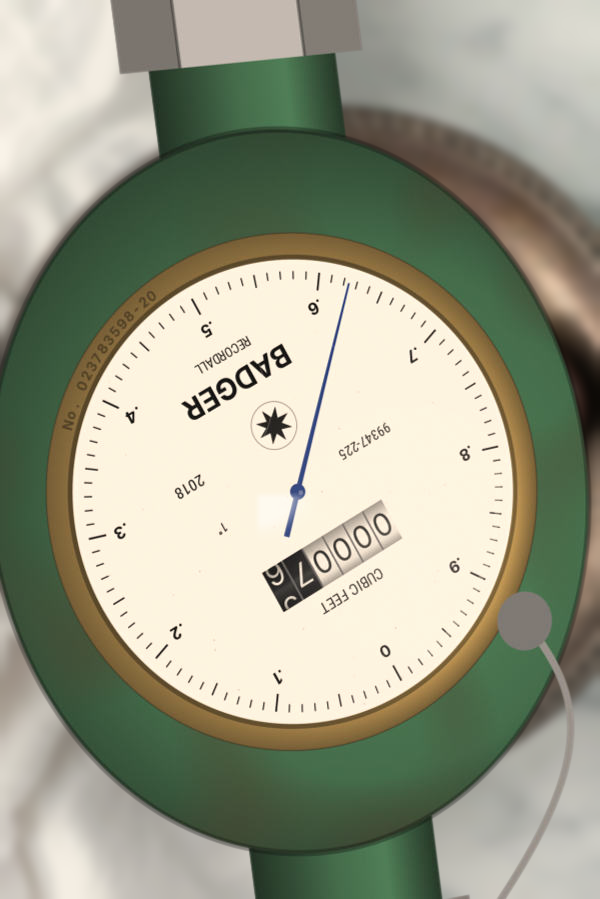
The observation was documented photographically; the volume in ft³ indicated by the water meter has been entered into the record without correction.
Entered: 75.62 ft³
